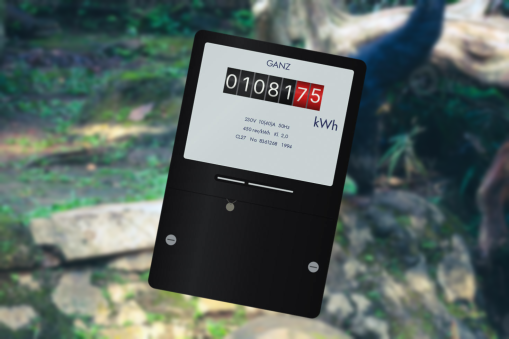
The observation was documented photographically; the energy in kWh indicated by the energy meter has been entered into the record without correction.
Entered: 1081.75 kWh
